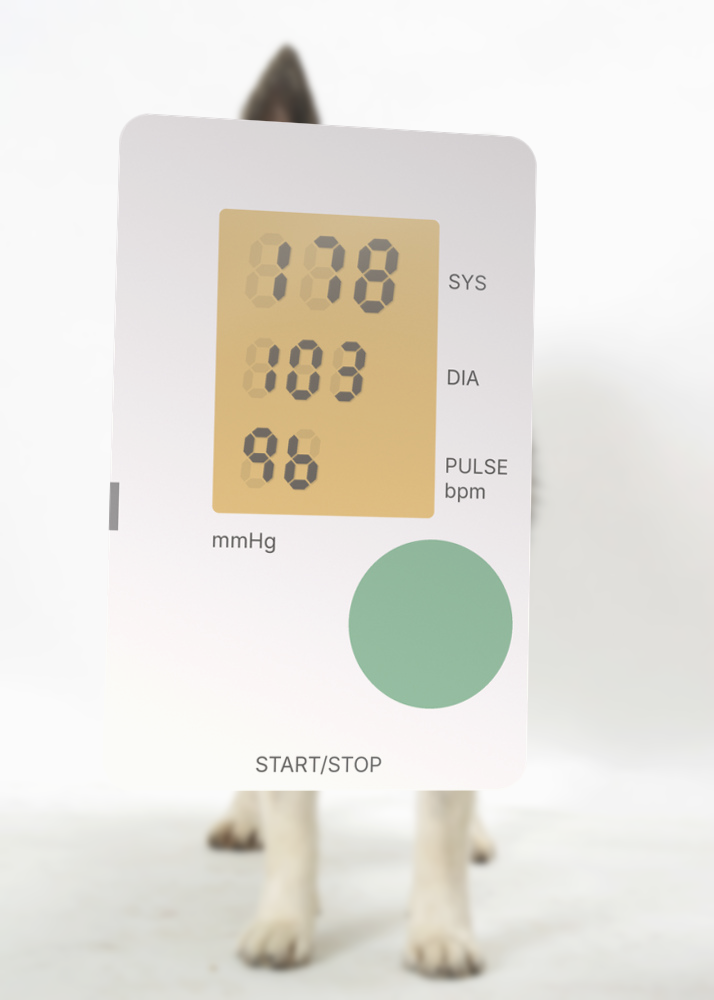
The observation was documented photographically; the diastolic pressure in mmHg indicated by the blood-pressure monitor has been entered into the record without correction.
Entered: 103 mmHg
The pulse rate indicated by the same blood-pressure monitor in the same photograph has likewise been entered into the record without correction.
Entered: 96 bpm
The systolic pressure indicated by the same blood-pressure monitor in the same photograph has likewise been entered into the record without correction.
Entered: 178 mmHg
